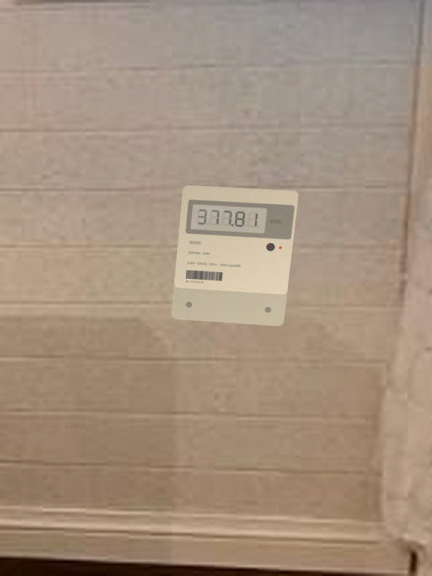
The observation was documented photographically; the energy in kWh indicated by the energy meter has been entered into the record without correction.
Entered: 377.81 kWh
